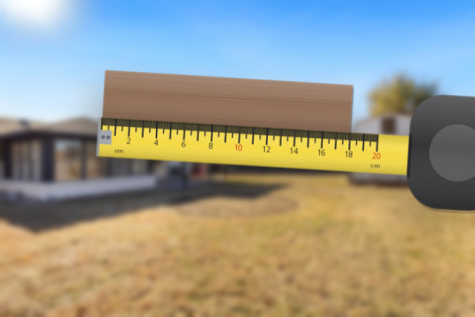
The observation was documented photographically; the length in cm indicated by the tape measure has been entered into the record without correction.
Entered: 18 cm
